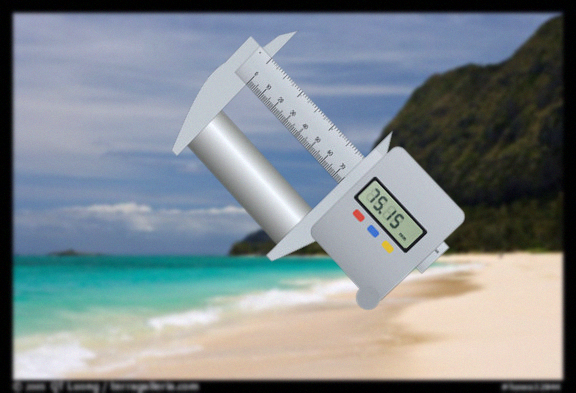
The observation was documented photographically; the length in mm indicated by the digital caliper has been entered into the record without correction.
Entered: 75.15 mm
